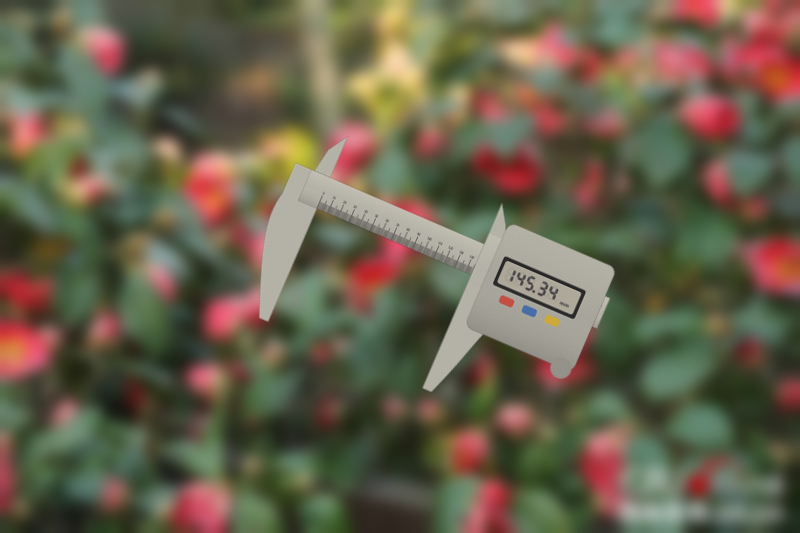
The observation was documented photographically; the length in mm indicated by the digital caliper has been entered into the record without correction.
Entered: 145.34 mm
